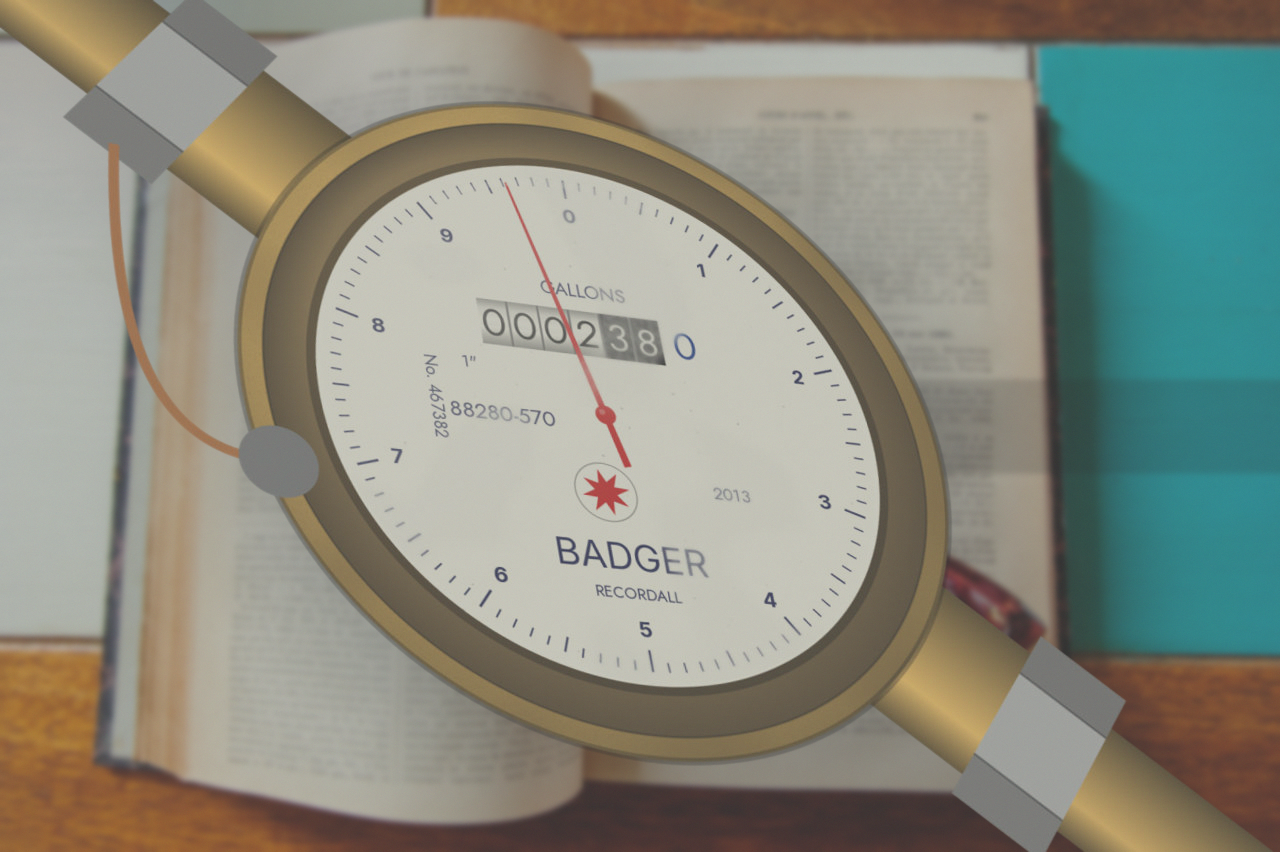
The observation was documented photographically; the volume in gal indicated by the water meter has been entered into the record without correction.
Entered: 2379.6 gal
